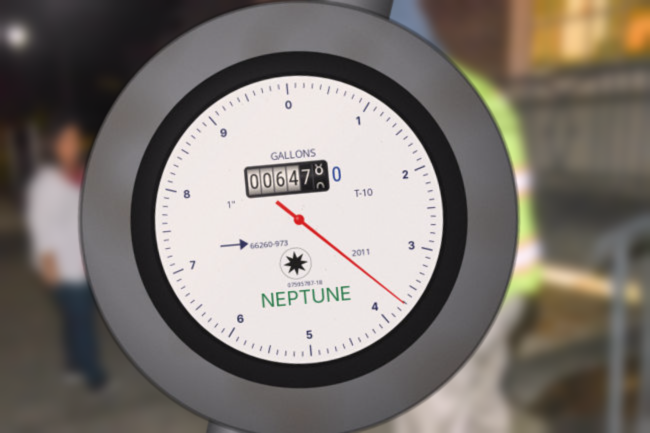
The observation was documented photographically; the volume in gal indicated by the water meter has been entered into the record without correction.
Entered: 64783.7 gal
